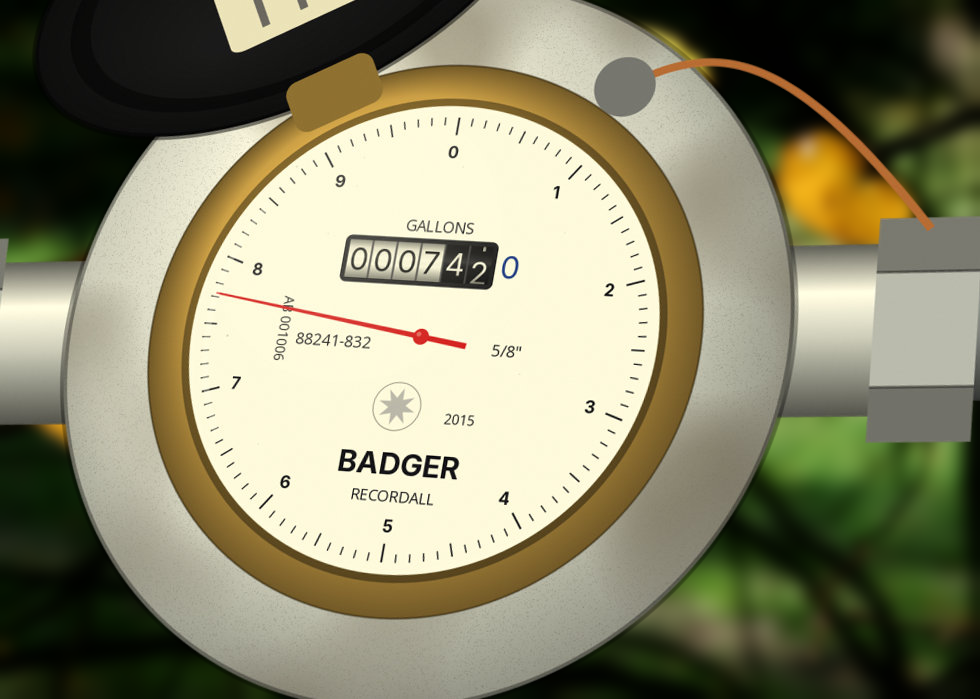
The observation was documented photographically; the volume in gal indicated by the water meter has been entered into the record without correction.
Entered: 7417.7 gal
